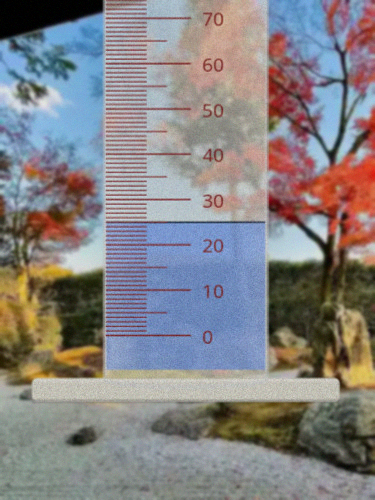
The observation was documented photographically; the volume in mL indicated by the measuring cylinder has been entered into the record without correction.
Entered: 25 mL
